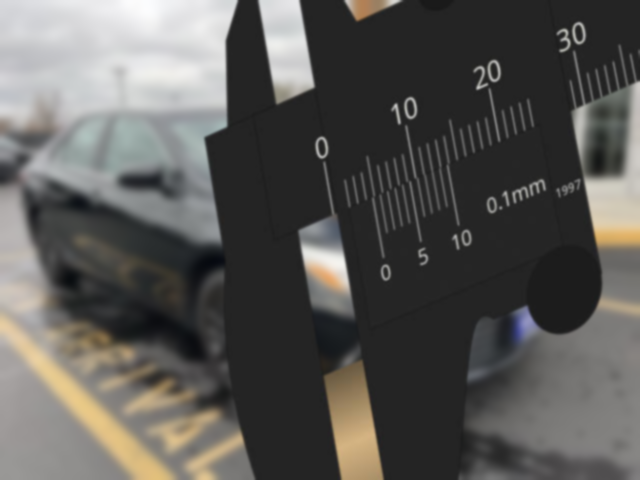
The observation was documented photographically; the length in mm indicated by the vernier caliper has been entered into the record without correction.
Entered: 4.8 mm
